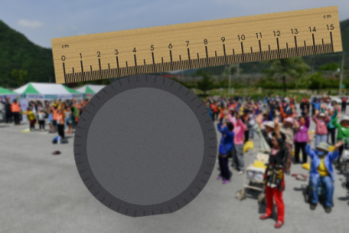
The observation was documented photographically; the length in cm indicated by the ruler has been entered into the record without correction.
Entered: 8 cm
